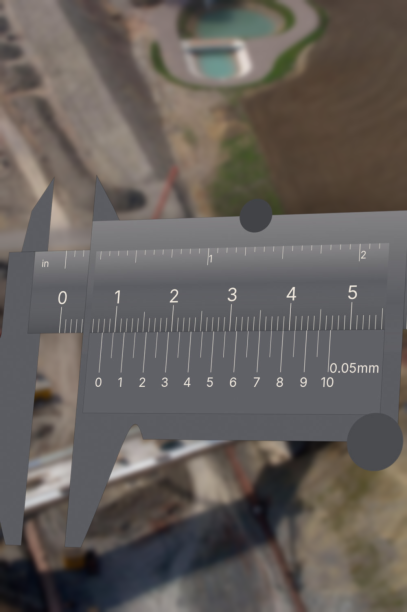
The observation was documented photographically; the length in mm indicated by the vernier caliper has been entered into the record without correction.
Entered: 7.8 mm
